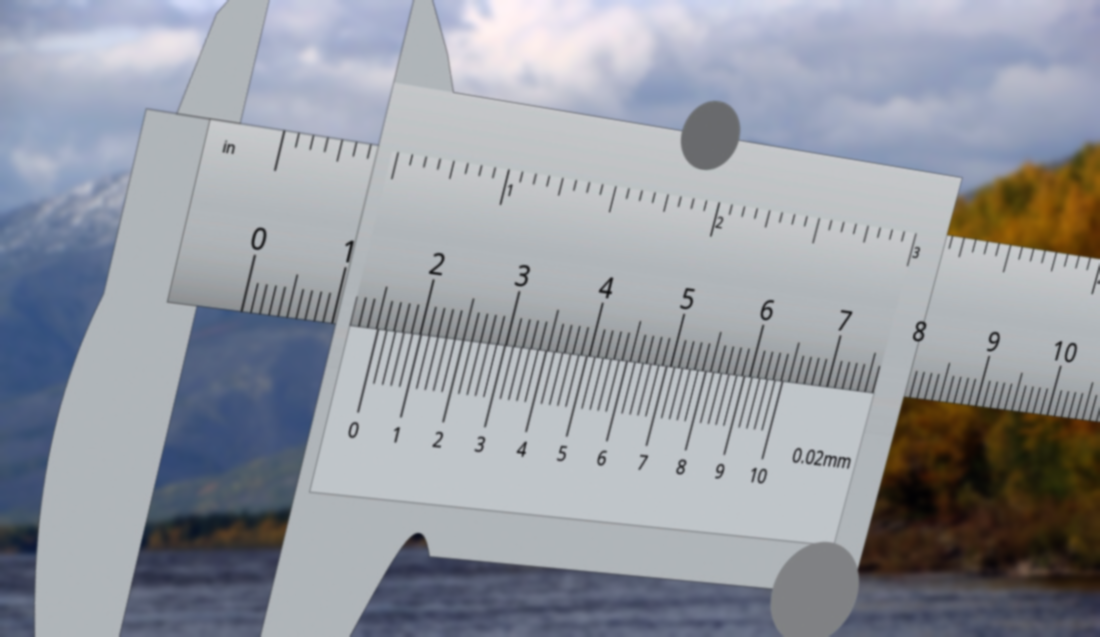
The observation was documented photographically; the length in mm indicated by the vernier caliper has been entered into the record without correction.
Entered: 15.2 mm
